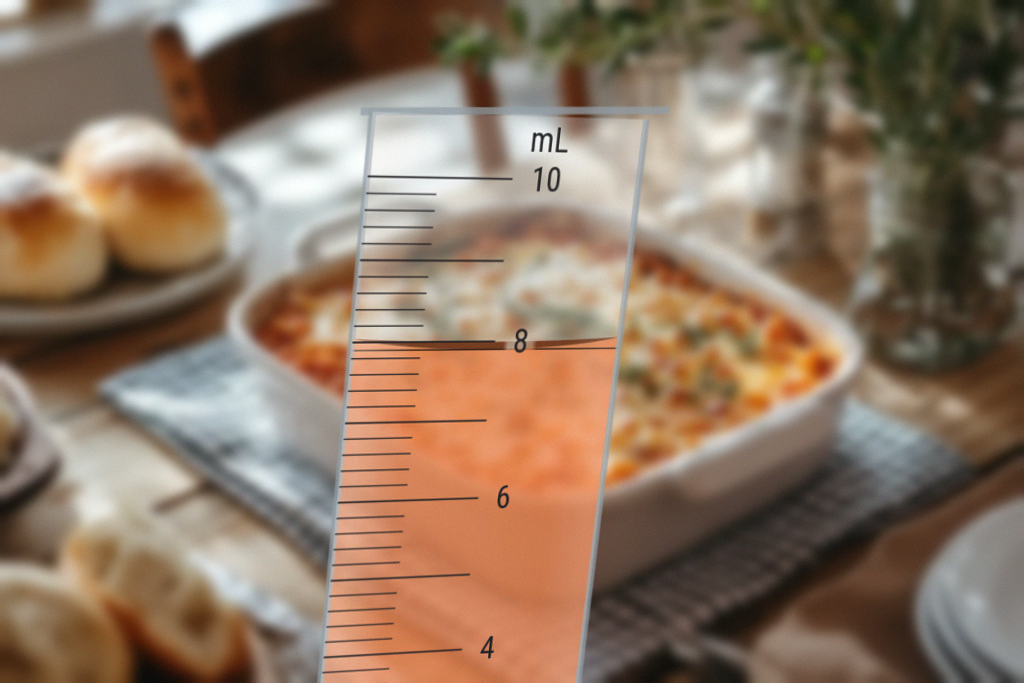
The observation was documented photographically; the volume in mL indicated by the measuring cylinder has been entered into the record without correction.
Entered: 7.9 mL
